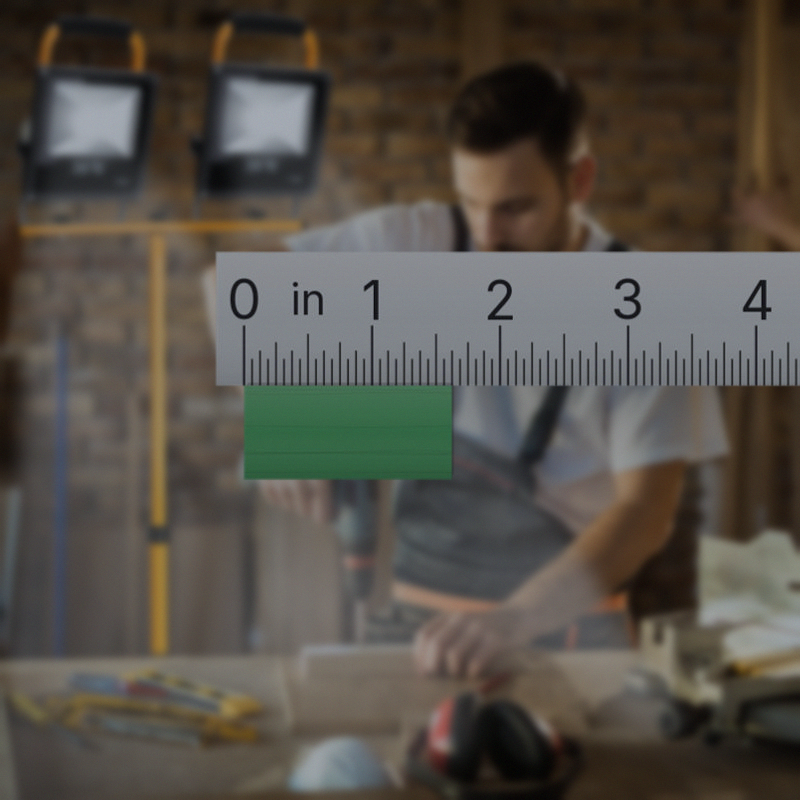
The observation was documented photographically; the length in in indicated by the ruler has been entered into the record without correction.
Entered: 1.625 in
